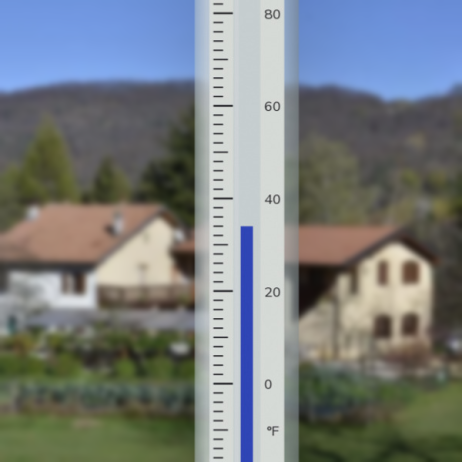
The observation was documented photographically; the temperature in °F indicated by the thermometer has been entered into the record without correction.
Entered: 34 °F
